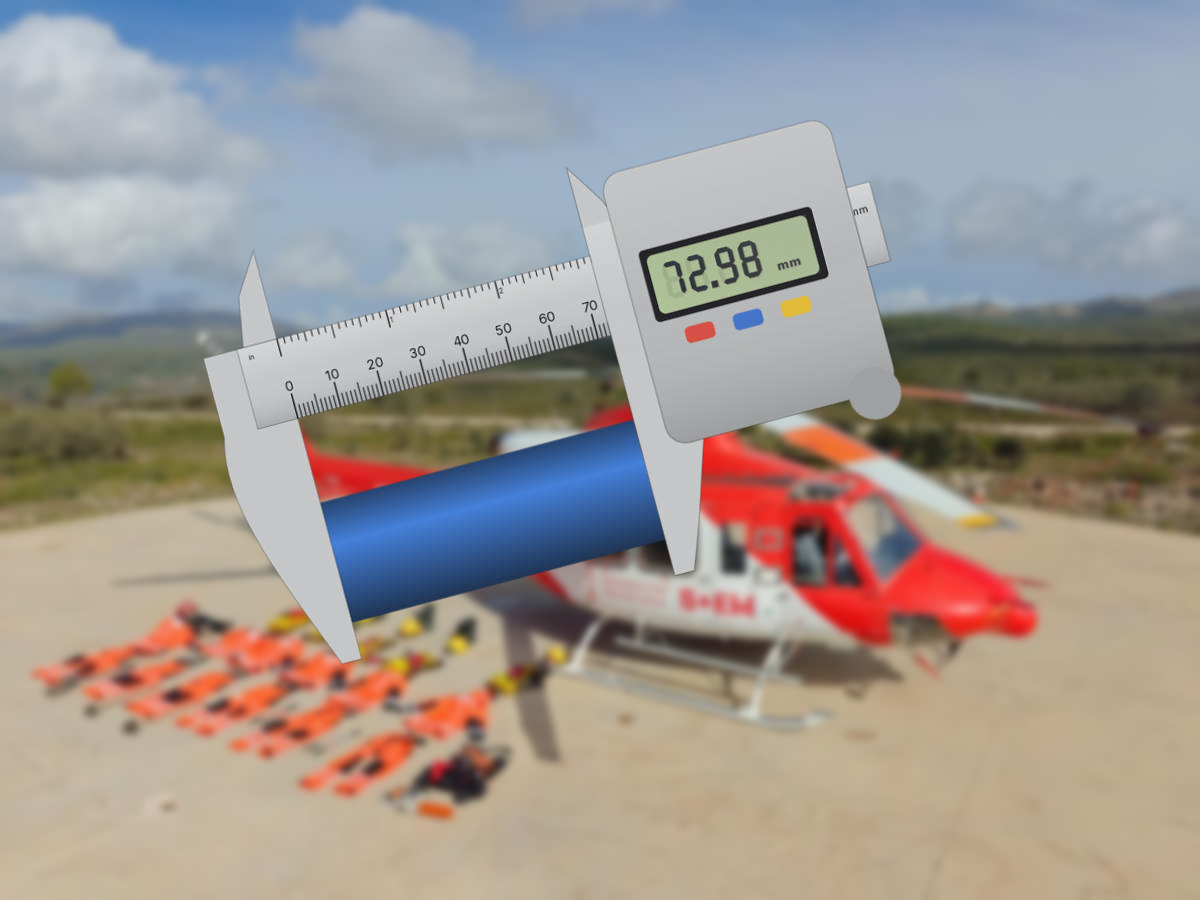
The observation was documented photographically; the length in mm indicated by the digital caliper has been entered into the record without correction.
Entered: 72.98 mm
